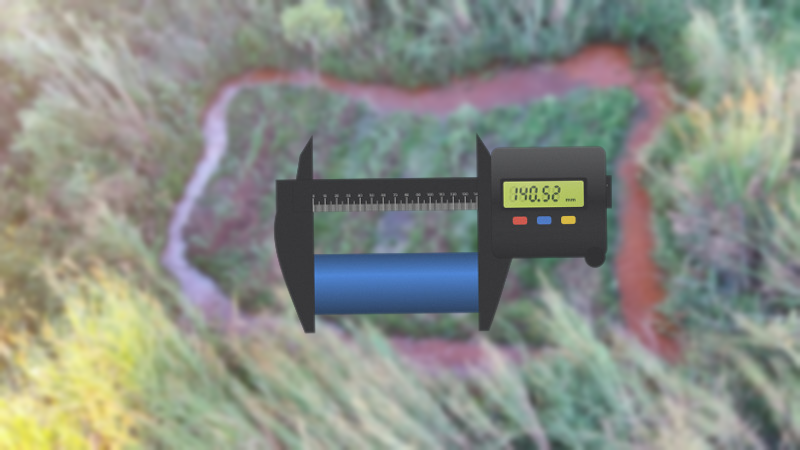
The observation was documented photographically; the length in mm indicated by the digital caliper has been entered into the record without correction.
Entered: 140.52 mm
